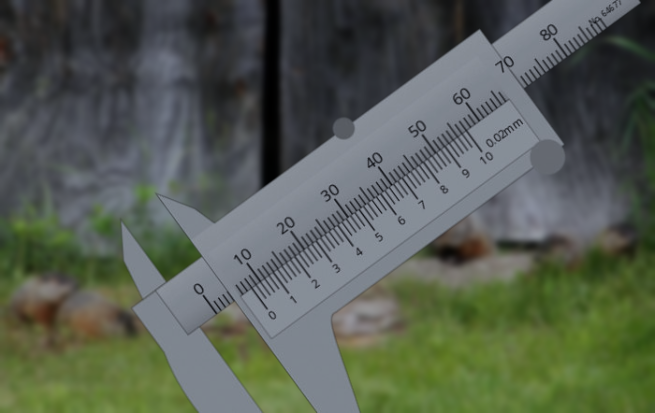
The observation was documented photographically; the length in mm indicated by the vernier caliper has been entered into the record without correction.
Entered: 8.0 mm
